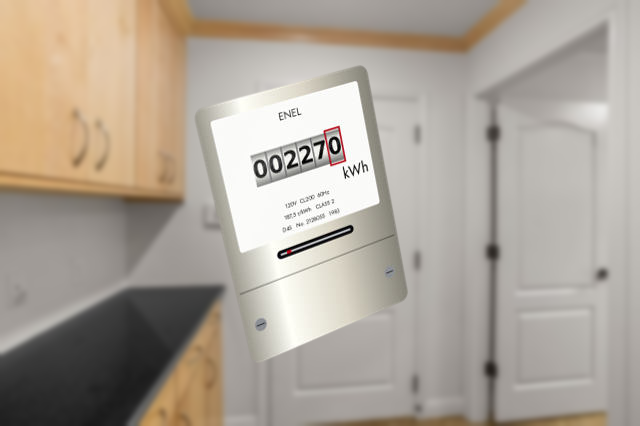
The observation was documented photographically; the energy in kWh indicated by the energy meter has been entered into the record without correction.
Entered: 227.0 kWh
